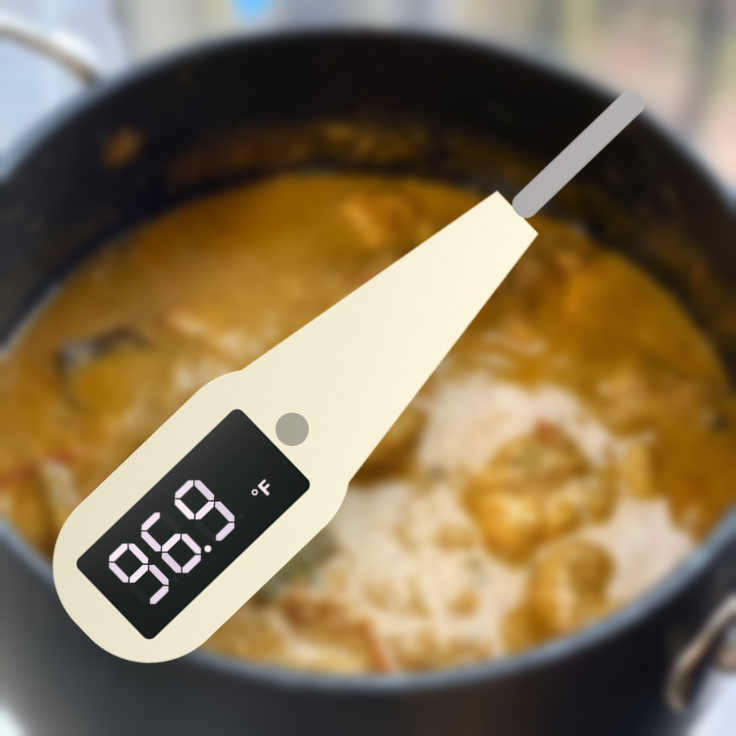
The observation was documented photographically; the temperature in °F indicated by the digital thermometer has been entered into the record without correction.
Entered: 96.9 °F
